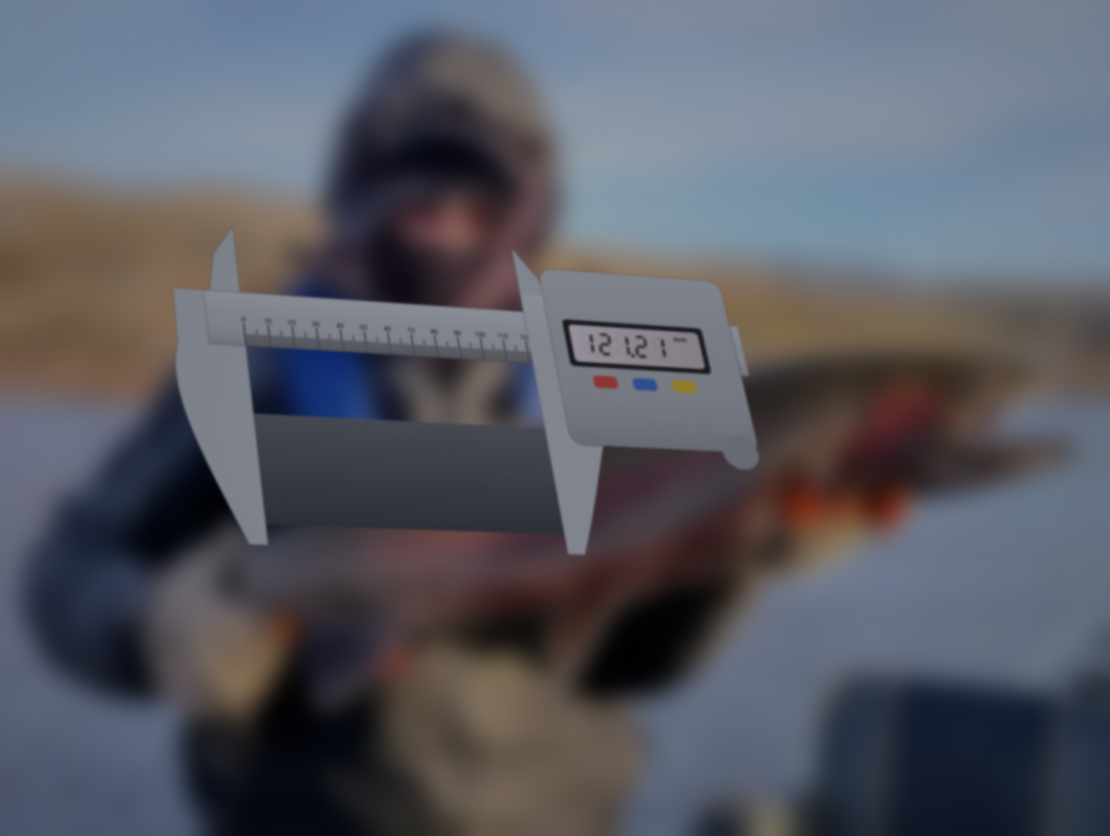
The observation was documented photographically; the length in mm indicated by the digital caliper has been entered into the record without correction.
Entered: 121.21 mm
